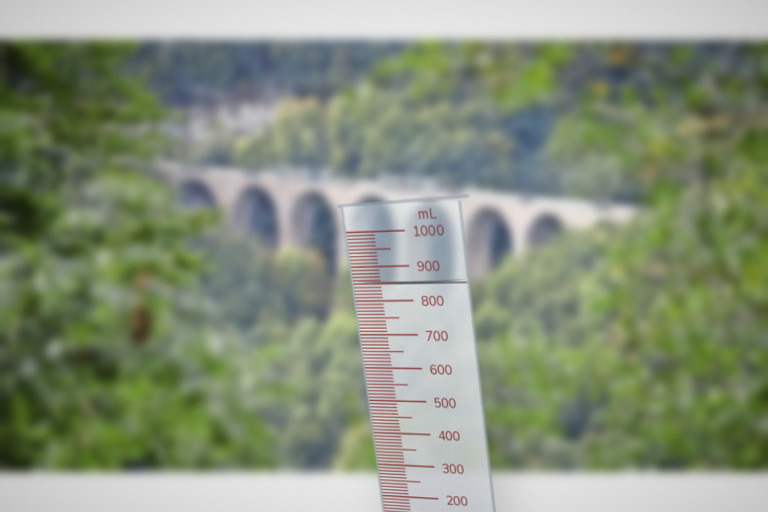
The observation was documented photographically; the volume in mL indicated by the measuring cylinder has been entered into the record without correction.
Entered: 850 mL
